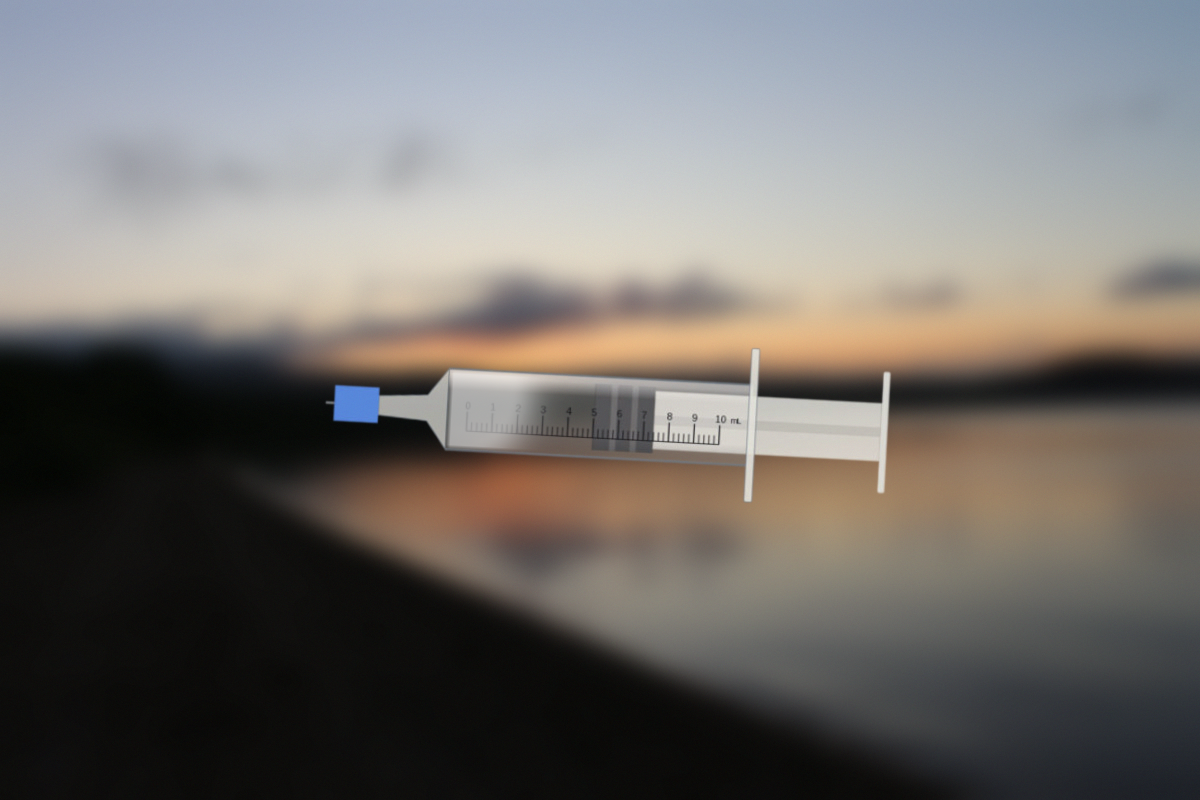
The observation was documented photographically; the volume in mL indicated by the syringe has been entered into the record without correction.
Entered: 5 mL
